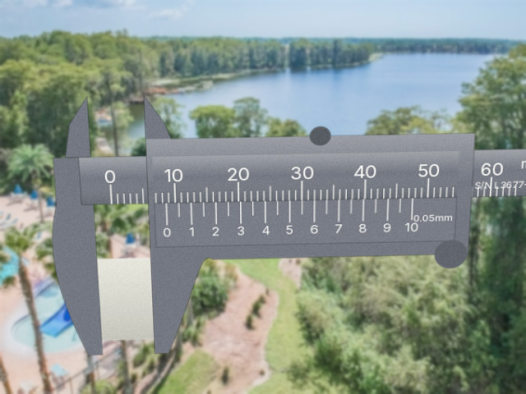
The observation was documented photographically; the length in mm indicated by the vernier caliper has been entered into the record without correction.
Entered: 8.6 mm
